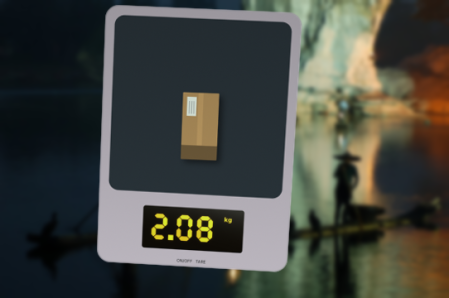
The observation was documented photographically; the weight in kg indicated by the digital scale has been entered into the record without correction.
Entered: 2.08 kg
